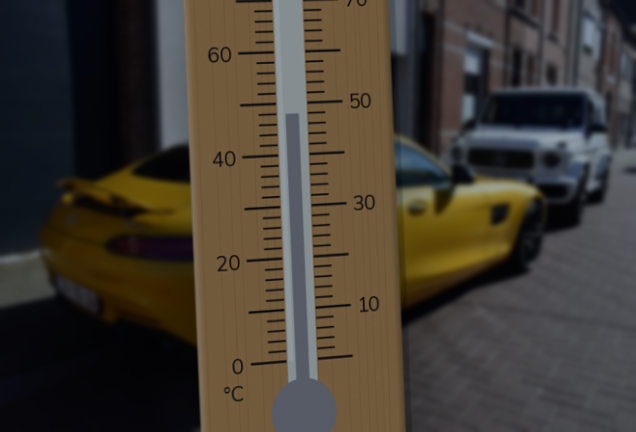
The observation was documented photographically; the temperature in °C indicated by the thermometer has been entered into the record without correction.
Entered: 48 °C
